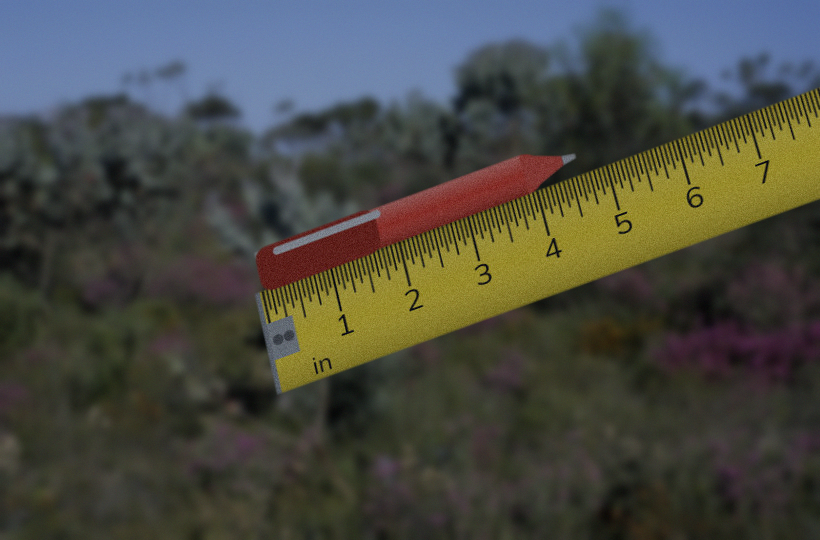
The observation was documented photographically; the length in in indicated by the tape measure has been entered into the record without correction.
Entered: 4.625 in
